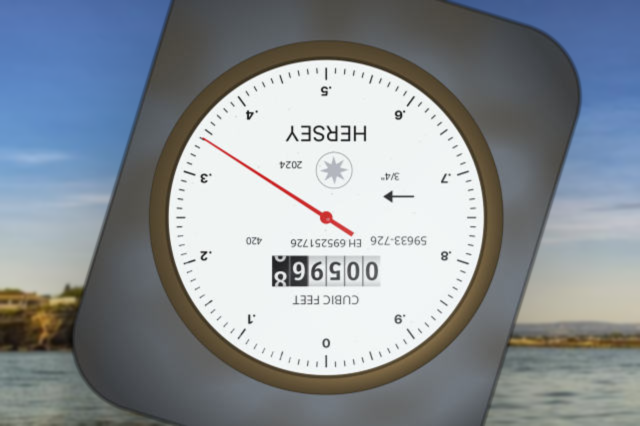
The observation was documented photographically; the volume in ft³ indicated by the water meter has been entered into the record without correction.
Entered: 5968.34 ft³
